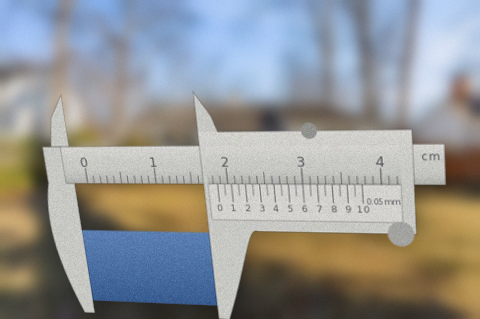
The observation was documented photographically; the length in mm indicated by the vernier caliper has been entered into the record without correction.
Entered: 18.6 mm
